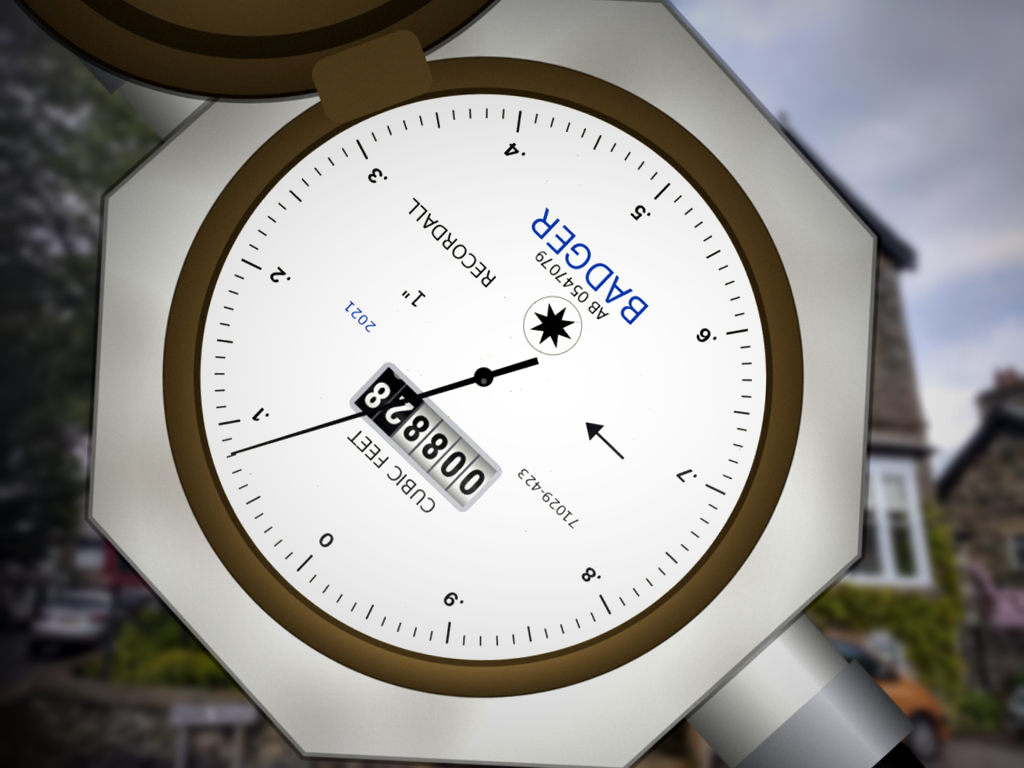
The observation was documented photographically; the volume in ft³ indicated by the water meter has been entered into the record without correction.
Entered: 8828.08 ft³
